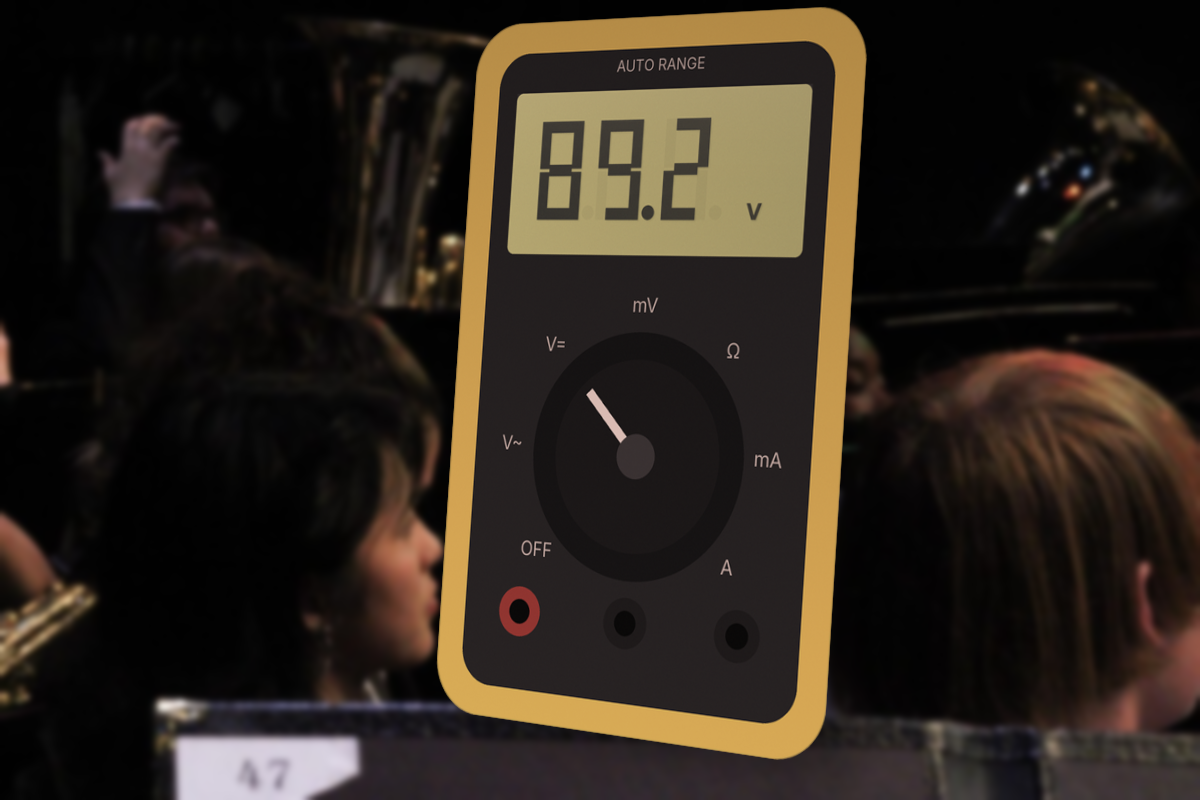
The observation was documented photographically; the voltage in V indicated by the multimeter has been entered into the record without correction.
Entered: 89.2 V
